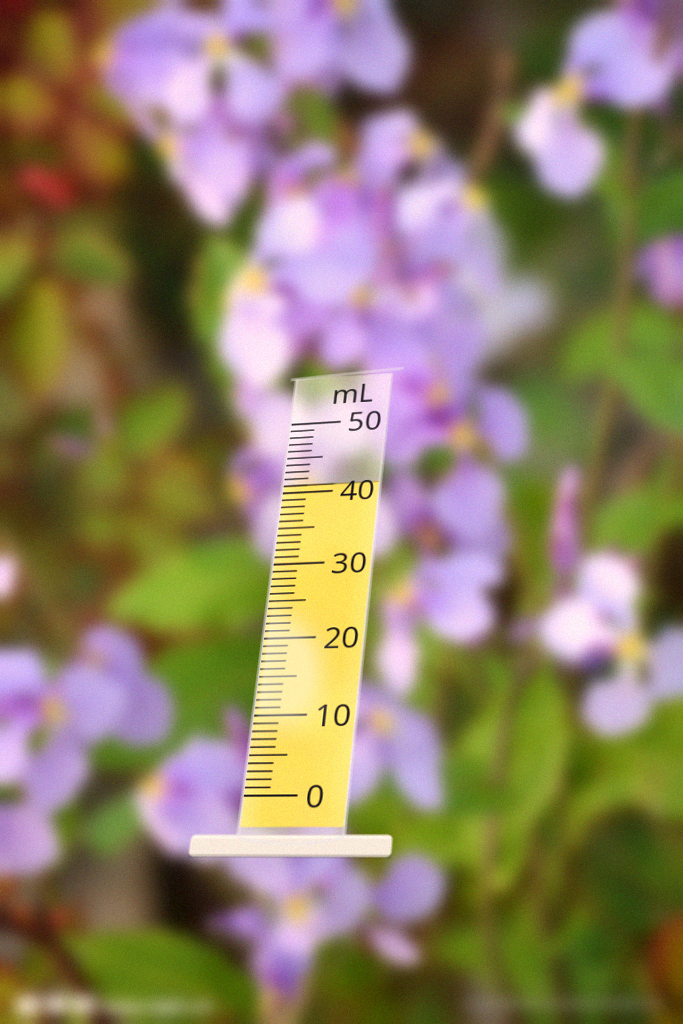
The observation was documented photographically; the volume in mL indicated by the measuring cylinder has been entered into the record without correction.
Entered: 41 mL
